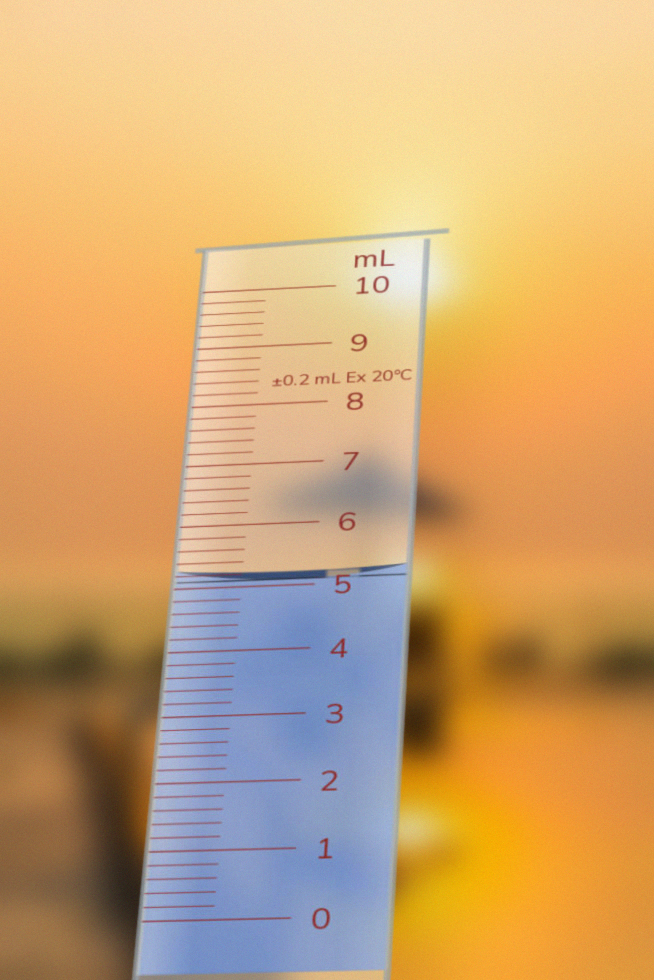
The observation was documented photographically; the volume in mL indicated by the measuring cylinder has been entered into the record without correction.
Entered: 5.1 mL
